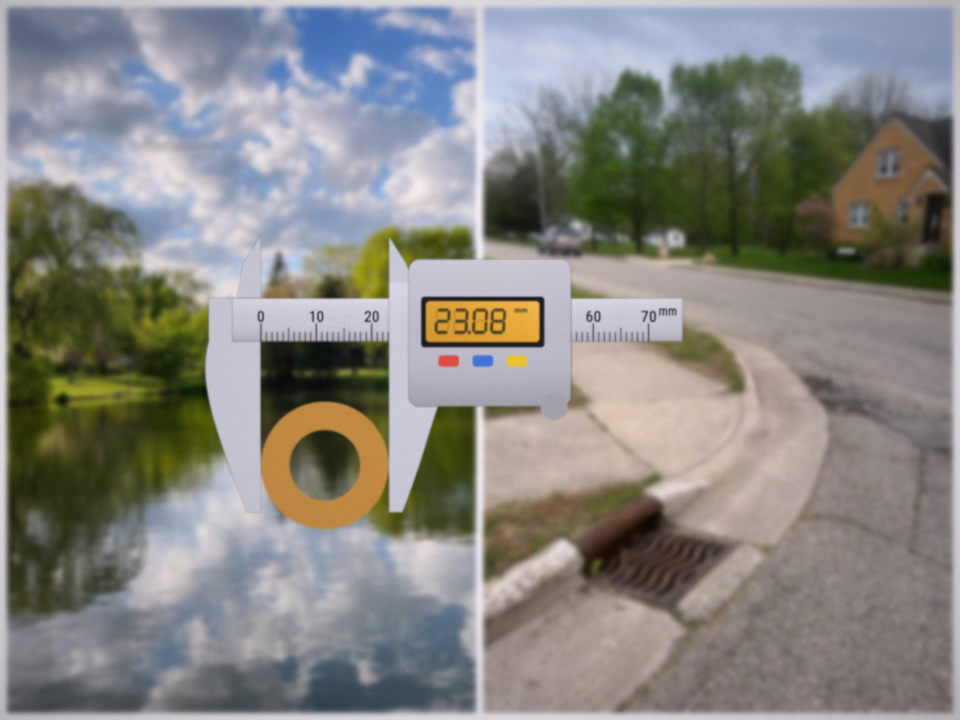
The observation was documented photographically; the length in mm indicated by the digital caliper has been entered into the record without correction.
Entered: 23.08 mm
